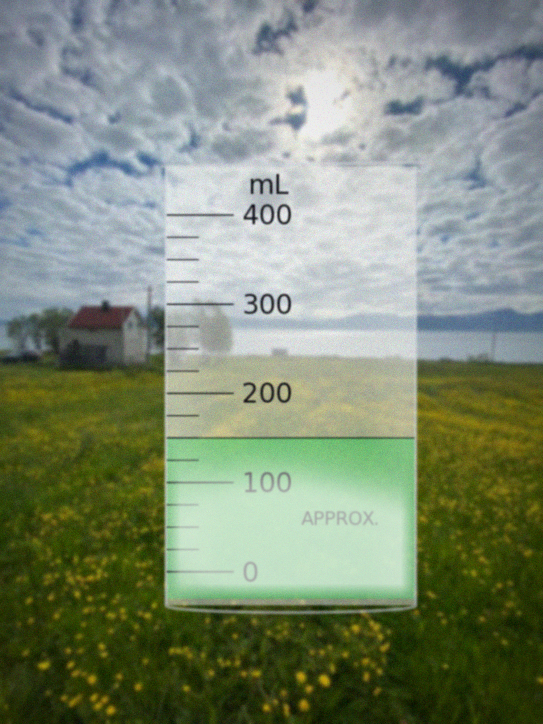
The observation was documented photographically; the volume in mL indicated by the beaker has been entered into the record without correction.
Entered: 150 mL
